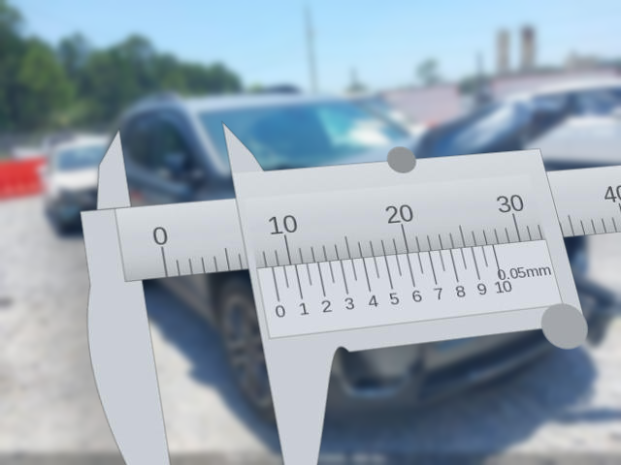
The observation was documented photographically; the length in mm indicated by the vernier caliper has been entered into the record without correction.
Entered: 8.5 mm
